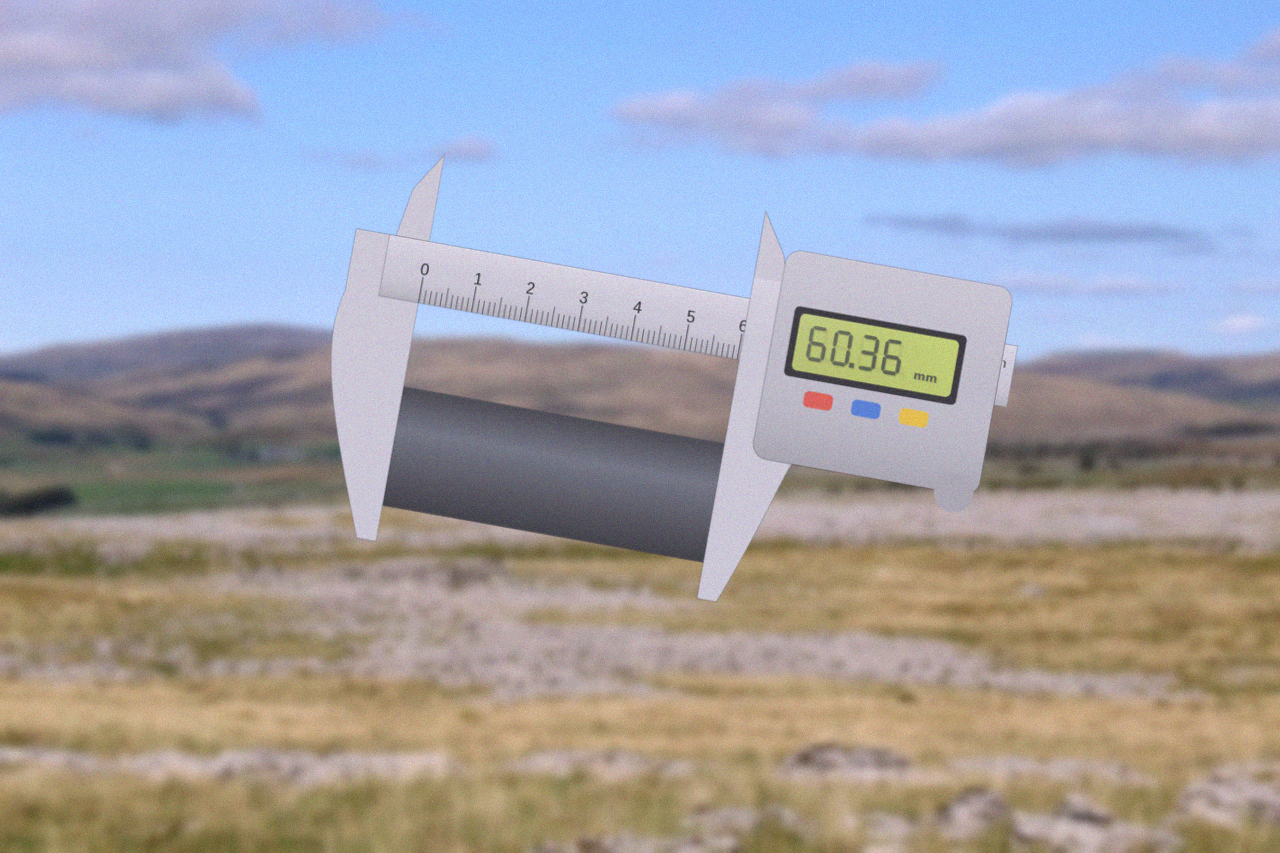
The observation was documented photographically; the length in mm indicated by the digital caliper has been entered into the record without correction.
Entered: 60.36 mm
